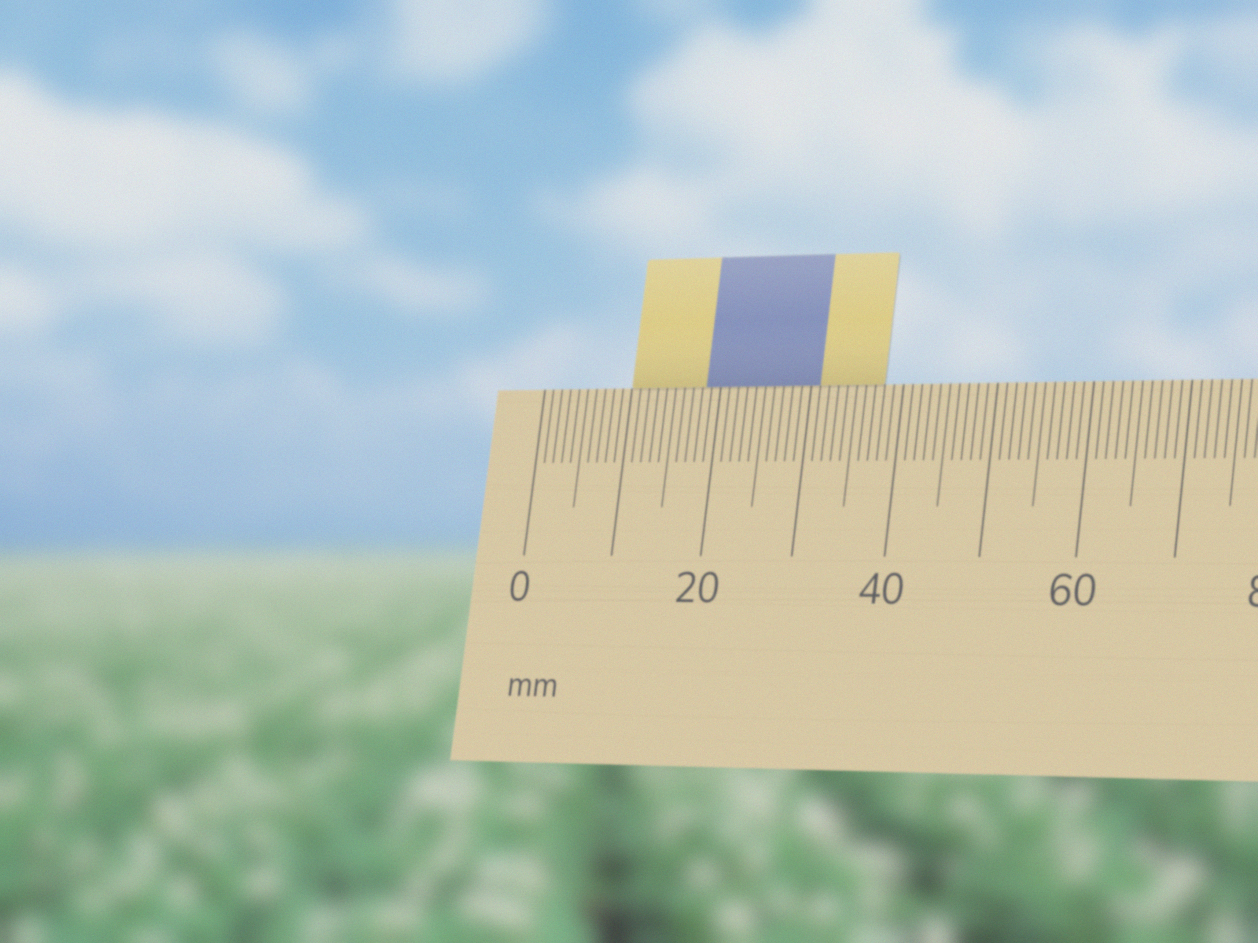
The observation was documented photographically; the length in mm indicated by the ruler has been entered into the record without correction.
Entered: 28 mm
